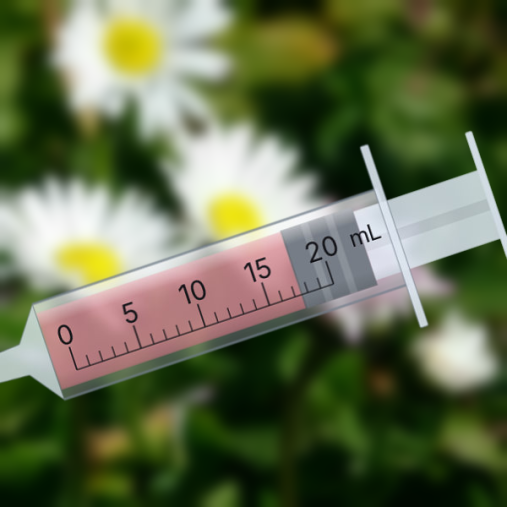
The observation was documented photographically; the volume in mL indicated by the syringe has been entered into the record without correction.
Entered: 17.5 mL
